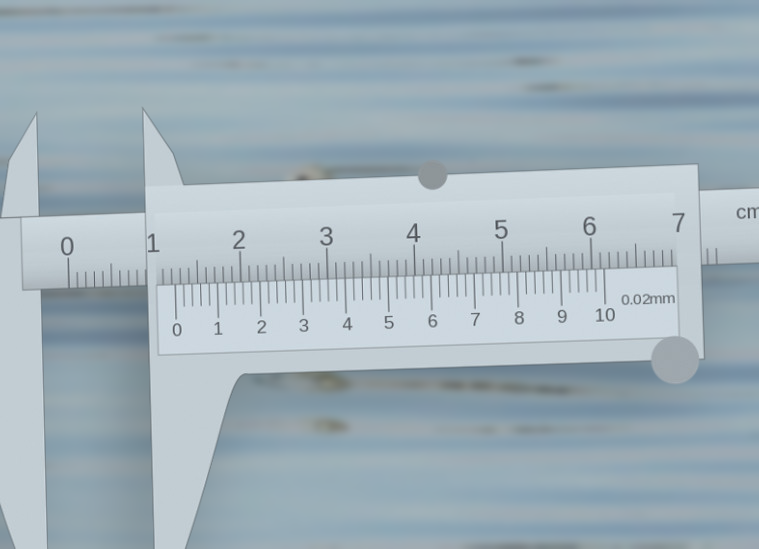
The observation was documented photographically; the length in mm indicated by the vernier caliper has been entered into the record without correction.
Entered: 12.4 mm
